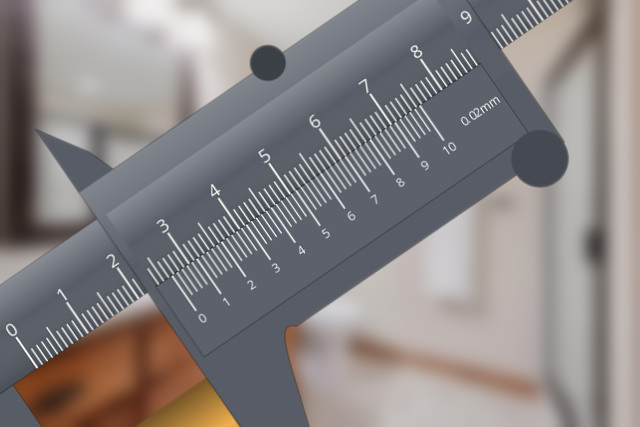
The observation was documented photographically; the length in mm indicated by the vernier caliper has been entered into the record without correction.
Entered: 26.6 mm
